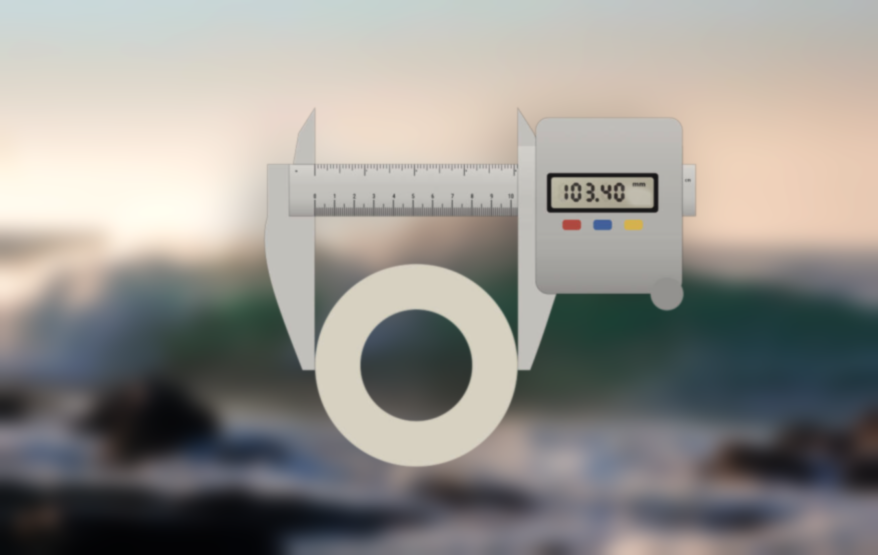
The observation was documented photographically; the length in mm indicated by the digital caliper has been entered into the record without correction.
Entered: 103.40 mm
